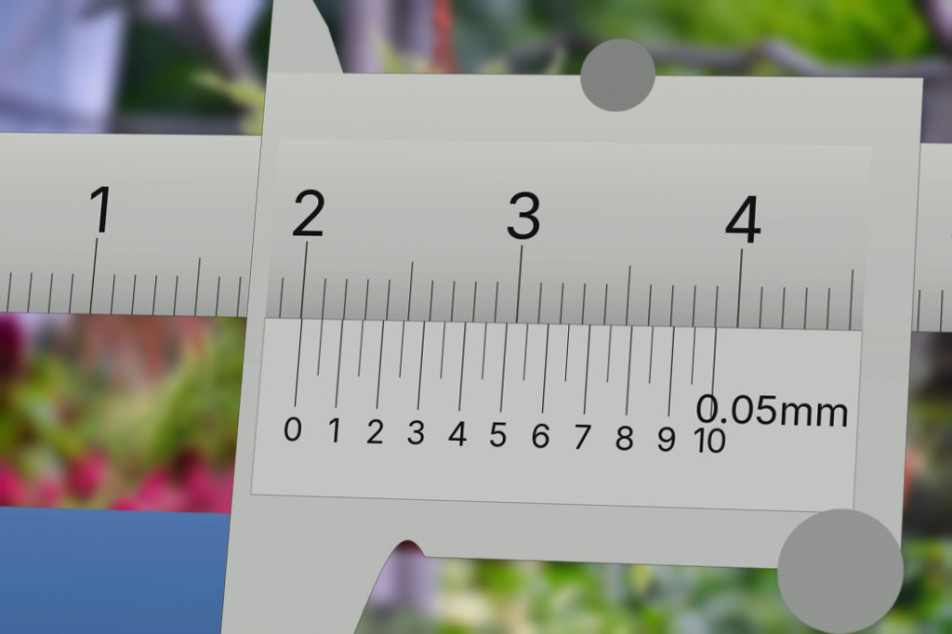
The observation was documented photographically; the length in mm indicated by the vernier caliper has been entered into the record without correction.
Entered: 20.05 mm
